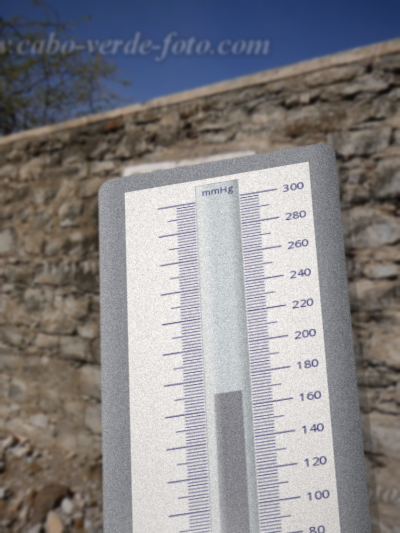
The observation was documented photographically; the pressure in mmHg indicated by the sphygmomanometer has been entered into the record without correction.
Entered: 170 mmHg
